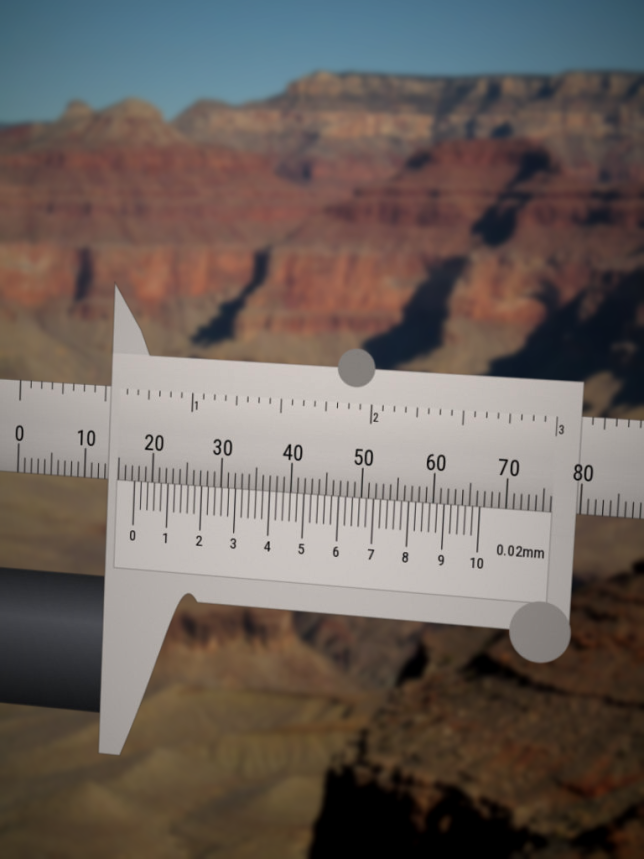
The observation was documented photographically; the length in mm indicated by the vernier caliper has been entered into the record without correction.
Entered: 17.4 mm
